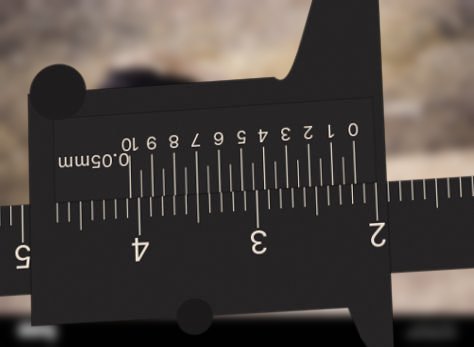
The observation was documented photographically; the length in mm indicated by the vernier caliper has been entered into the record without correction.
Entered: 21.7 mm
